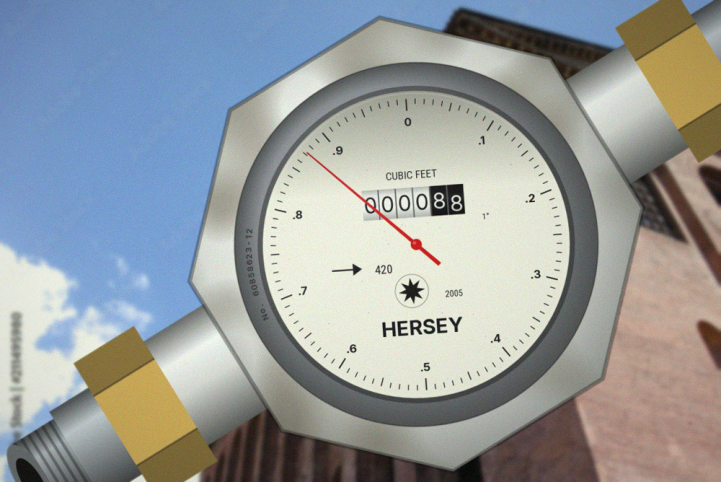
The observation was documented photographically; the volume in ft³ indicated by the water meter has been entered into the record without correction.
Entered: 87.87 ft³
